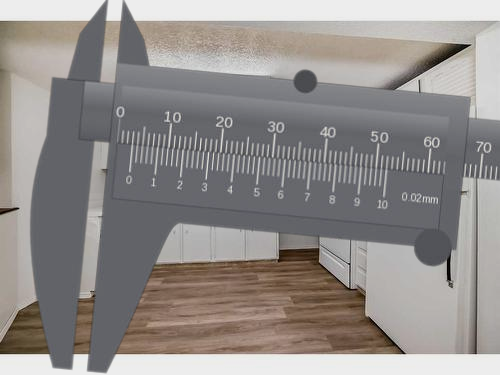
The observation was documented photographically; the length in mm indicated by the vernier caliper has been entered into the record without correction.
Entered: 3.0 mm
